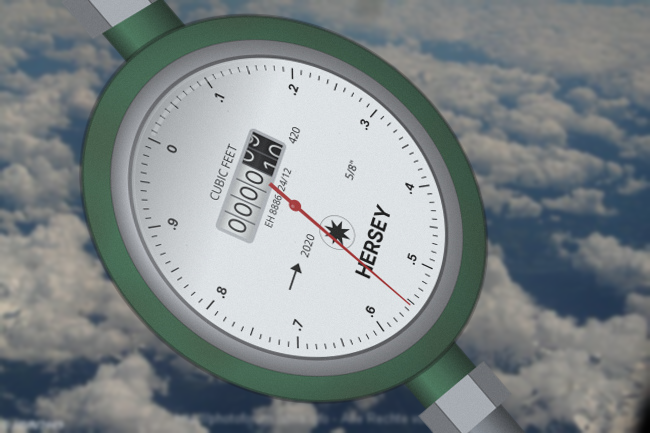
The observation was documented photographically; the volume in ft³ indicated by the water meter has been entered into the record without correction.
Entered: 9.55 ft³
